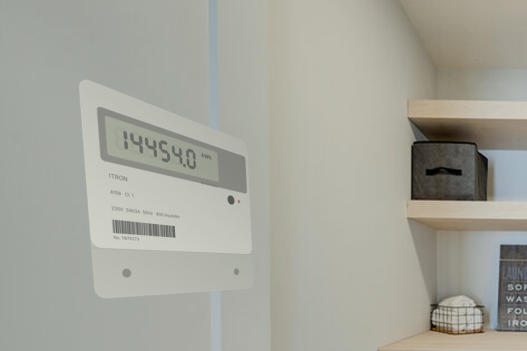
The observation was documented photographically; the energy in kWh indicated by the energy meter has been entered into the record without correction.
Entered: 14454.0 kWh
